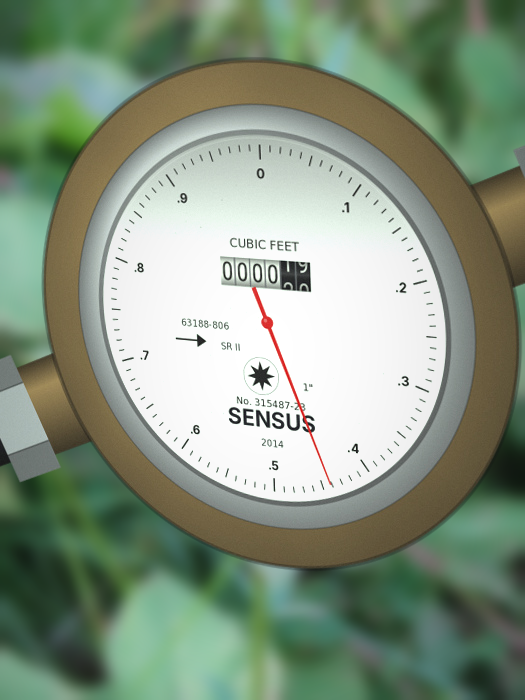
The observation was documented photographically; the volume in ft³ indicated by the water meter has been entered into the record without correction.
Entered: 19.44 ft³
